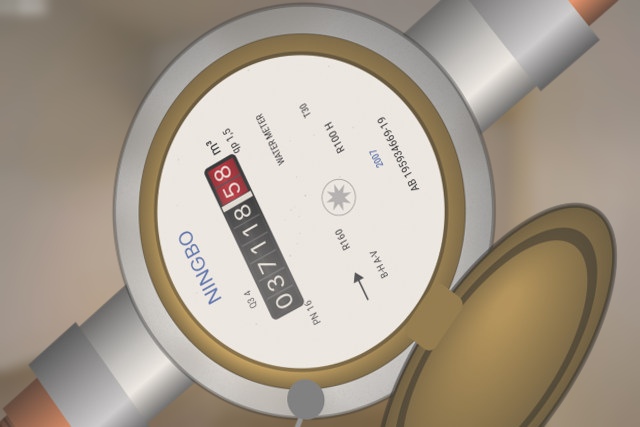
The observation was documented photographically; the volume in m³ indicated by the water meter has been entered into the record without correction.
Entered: 37118.58 m³
